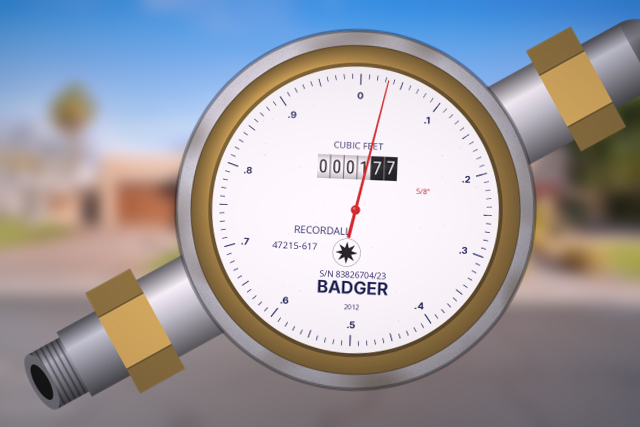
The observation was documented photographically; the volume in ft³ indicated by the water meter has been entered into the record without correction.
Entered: 177.03 ft³
